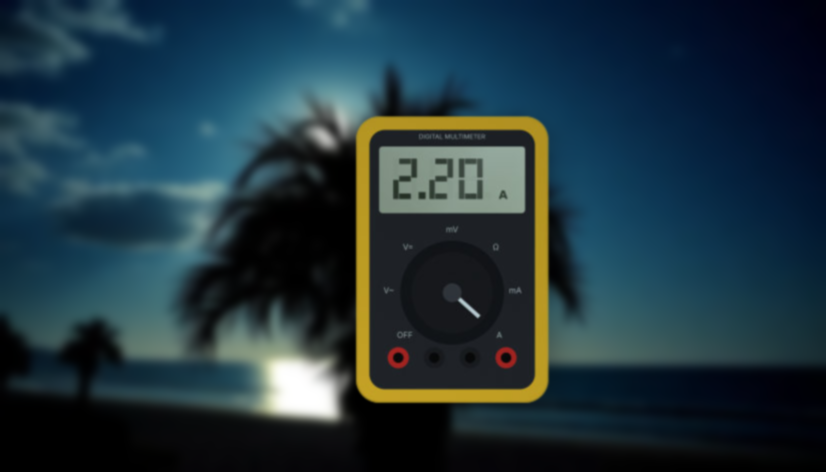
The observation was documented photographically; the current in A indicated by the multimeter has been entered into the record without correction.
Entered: 2.20 A
